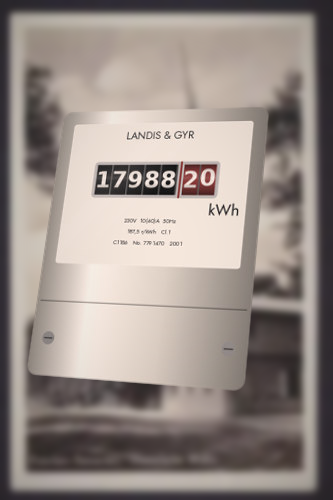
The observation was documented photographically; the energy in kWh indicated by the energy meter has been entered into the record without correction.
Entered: 17988.20 kWh
